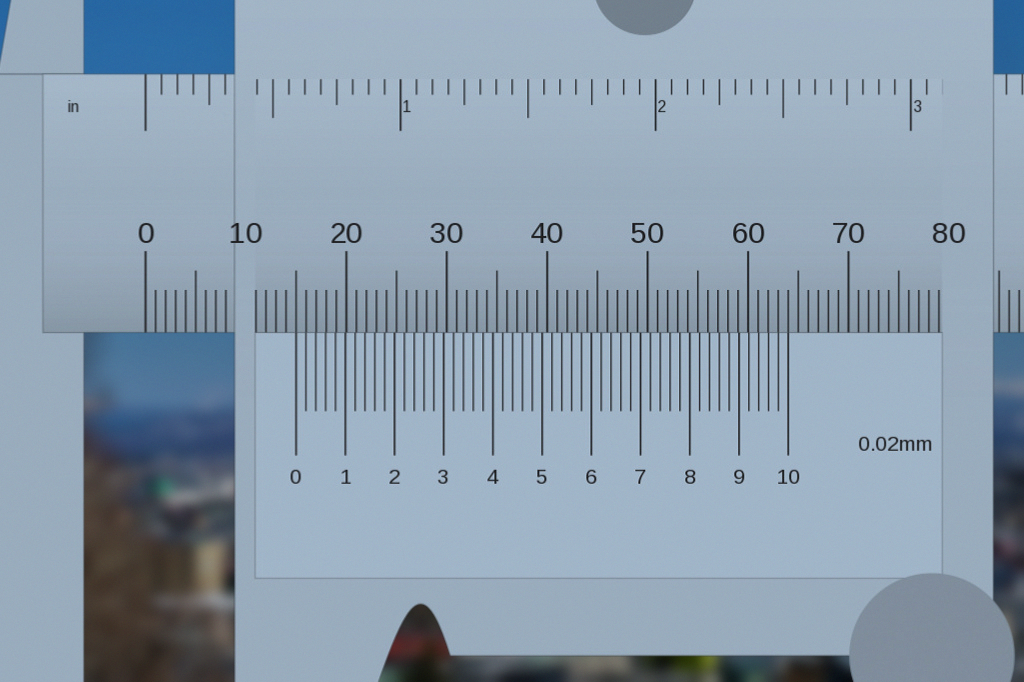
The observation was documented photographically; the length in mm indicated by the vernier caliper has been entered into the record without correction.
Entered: 15.0 mm
